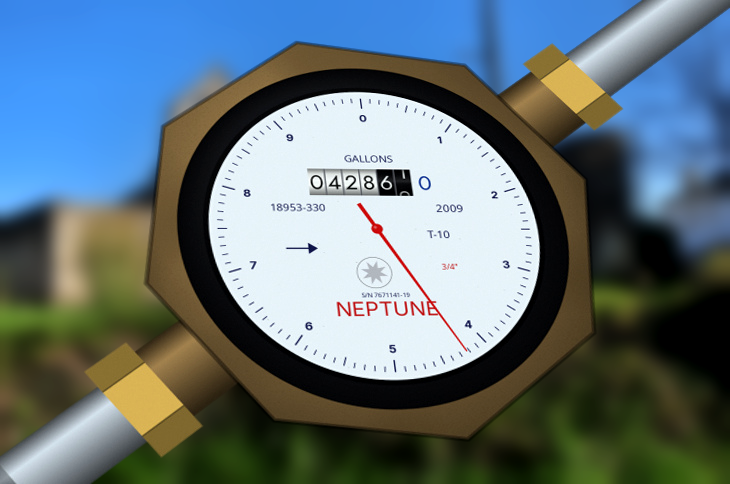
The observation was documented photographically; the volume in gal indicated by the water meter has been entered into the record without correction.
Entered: 428614.2 gal
